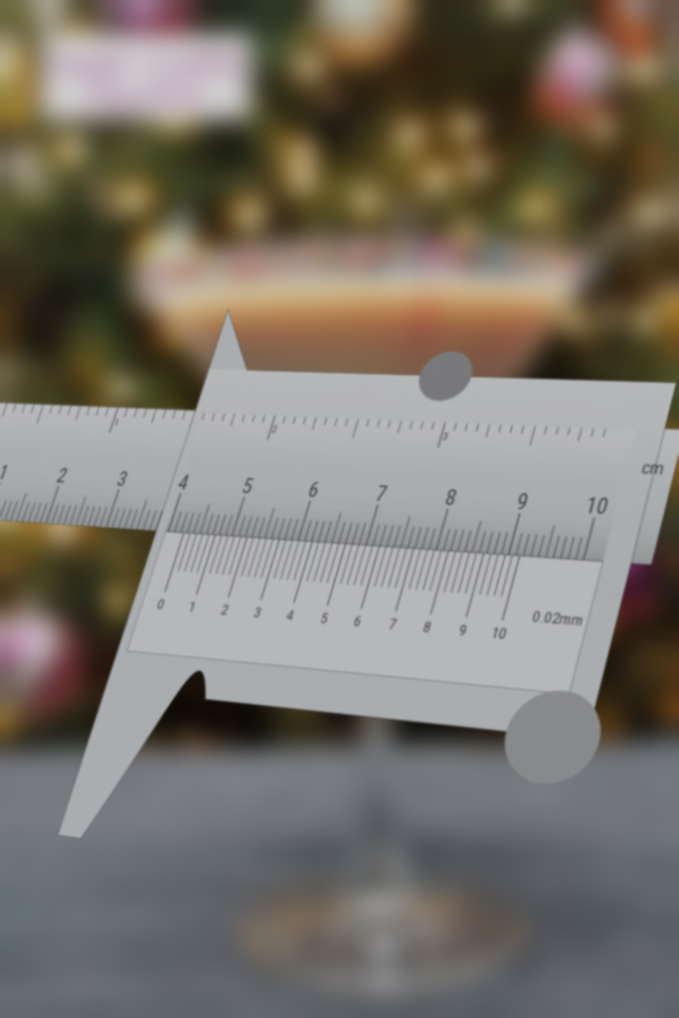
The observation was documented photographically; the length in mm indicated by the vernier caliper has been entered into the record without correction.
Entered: 42.5 mm
